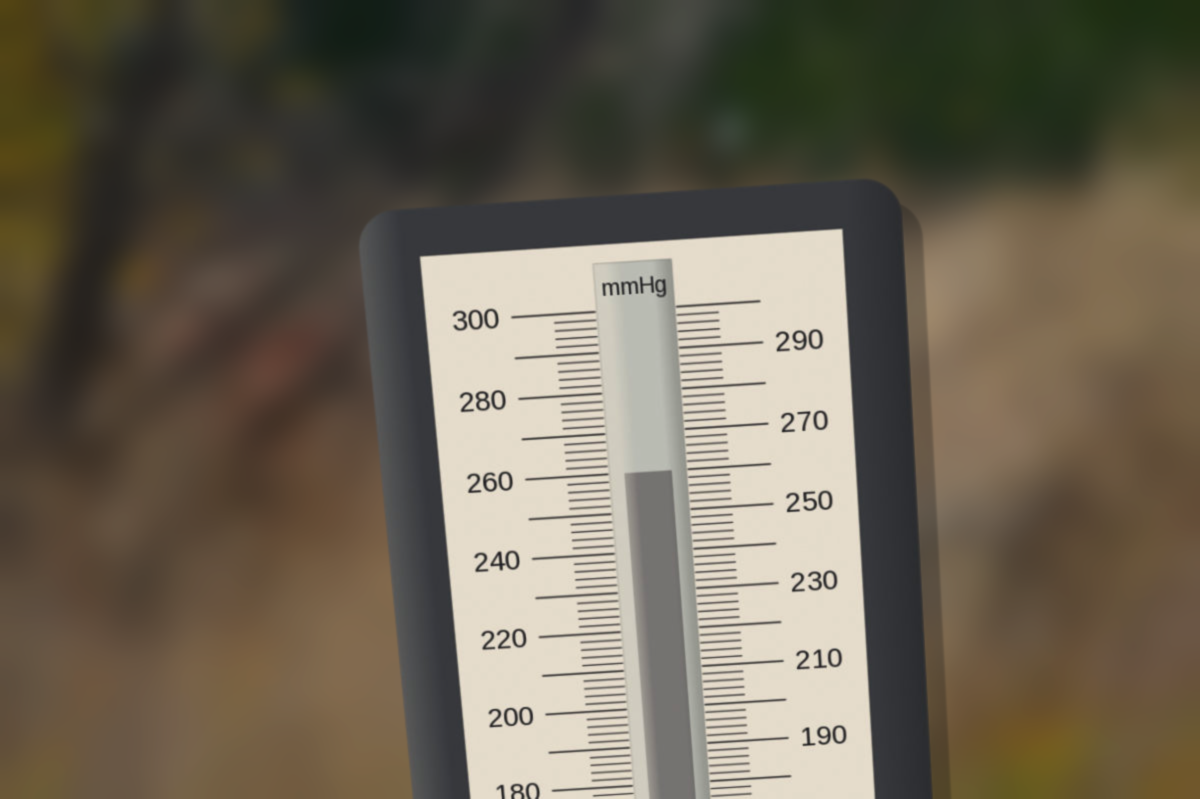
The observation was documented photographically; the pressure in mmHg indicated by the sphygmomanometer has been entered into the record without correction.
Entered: 260 mmHg
